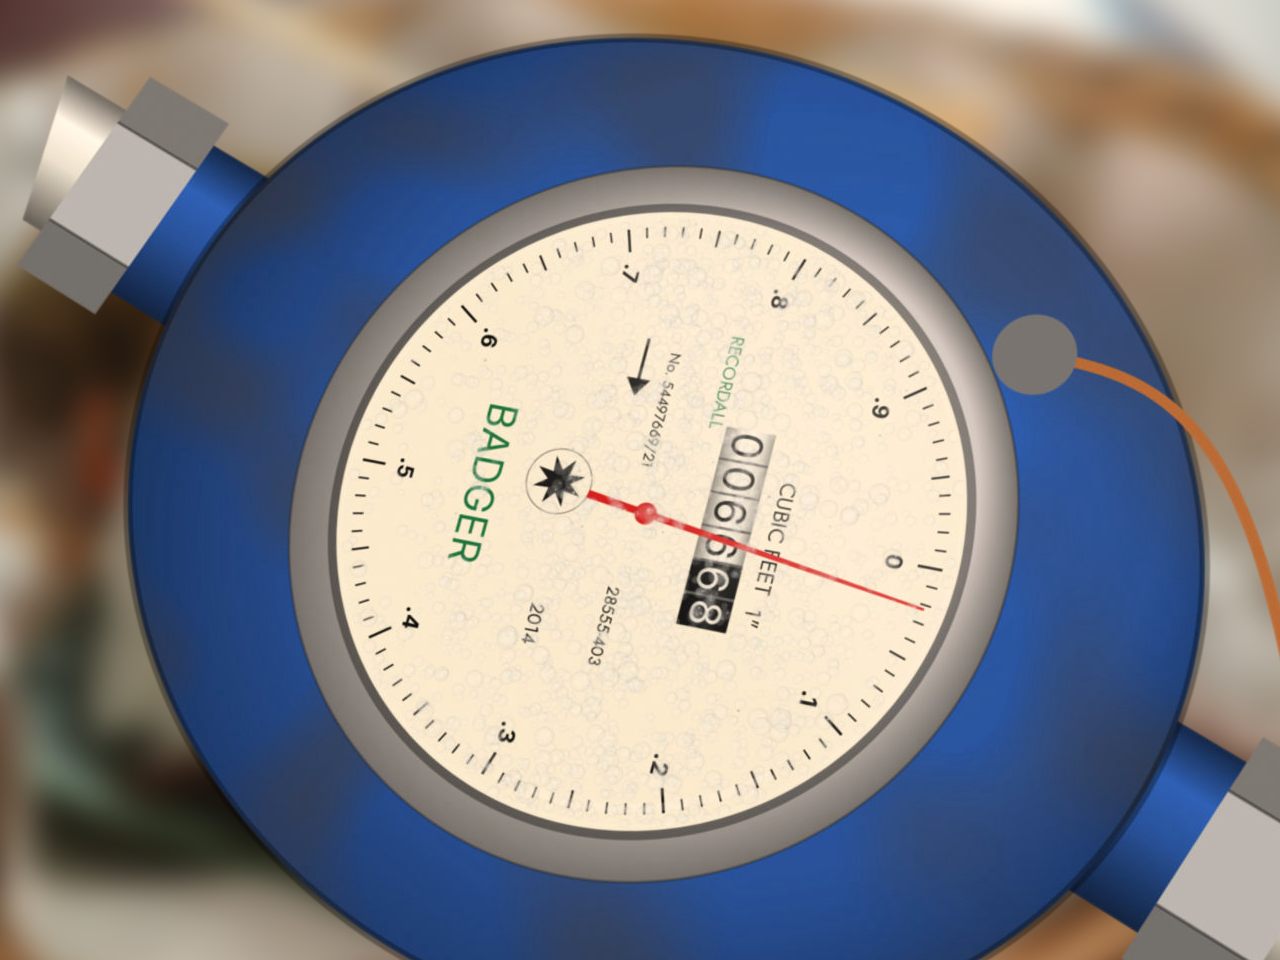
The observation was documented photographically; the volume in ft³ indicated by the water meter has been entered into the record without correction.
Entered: 6668.02 ft³
